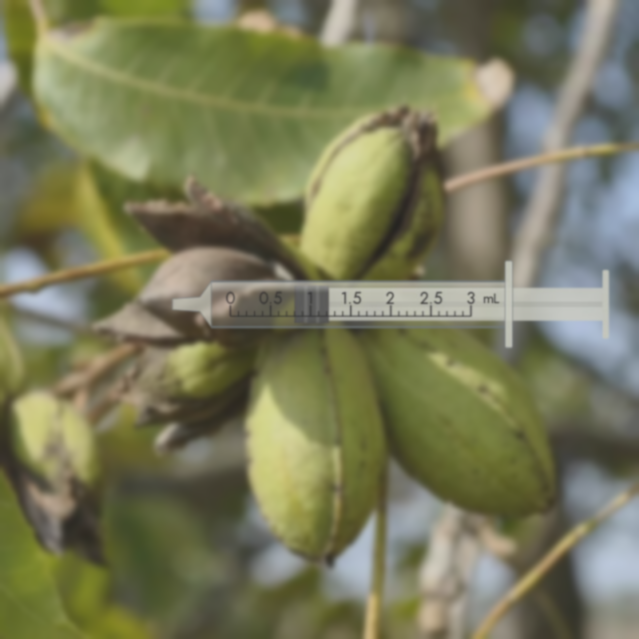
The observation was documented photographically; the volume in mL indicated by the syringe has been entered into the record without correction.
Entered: 0.8 mL
